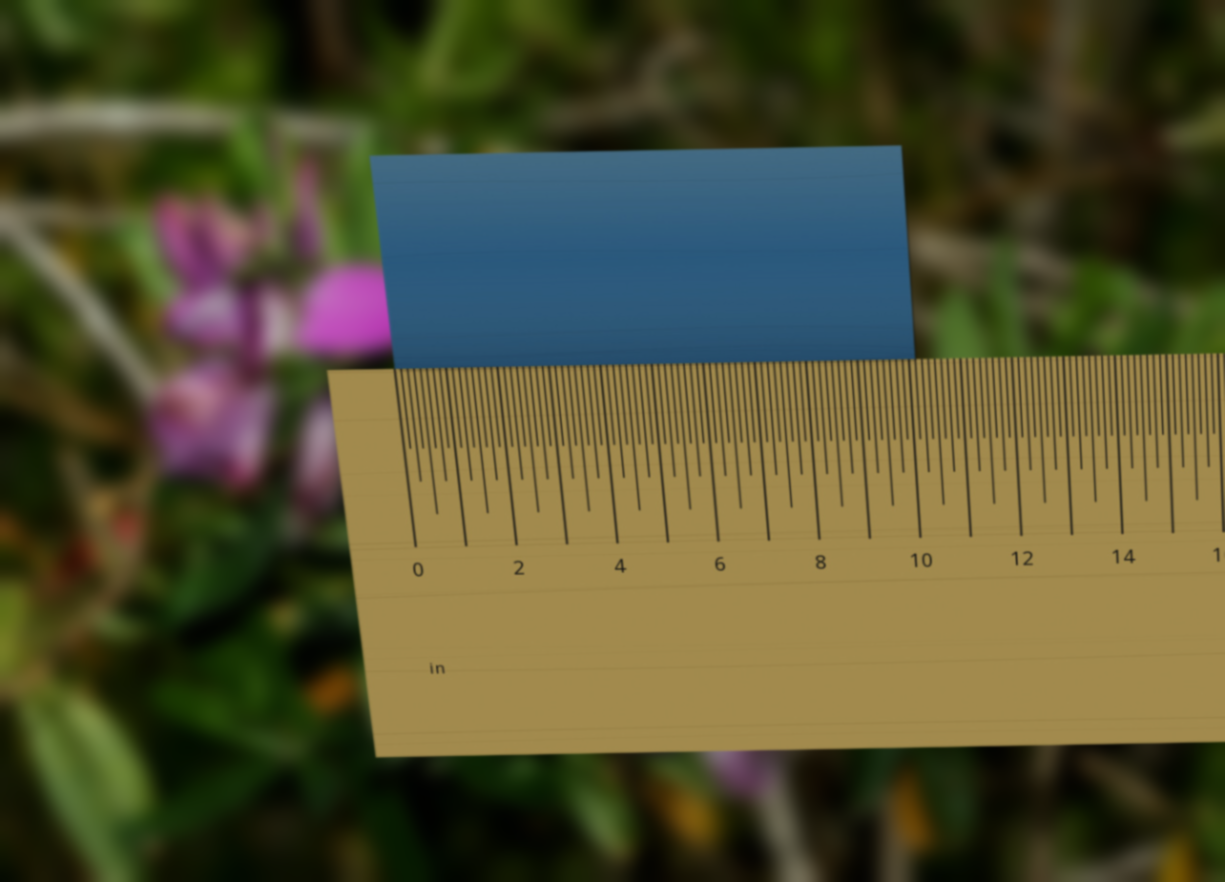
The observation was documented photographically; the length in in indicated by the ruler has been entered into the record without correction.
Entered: 10.125 in
